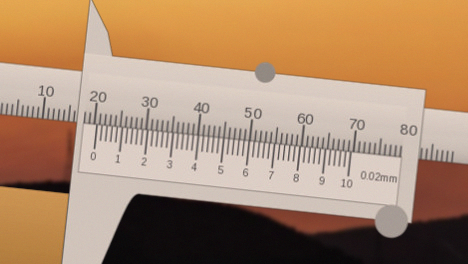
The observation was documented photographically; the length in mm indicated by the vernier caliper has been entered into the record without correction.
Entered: 20.5 mm
